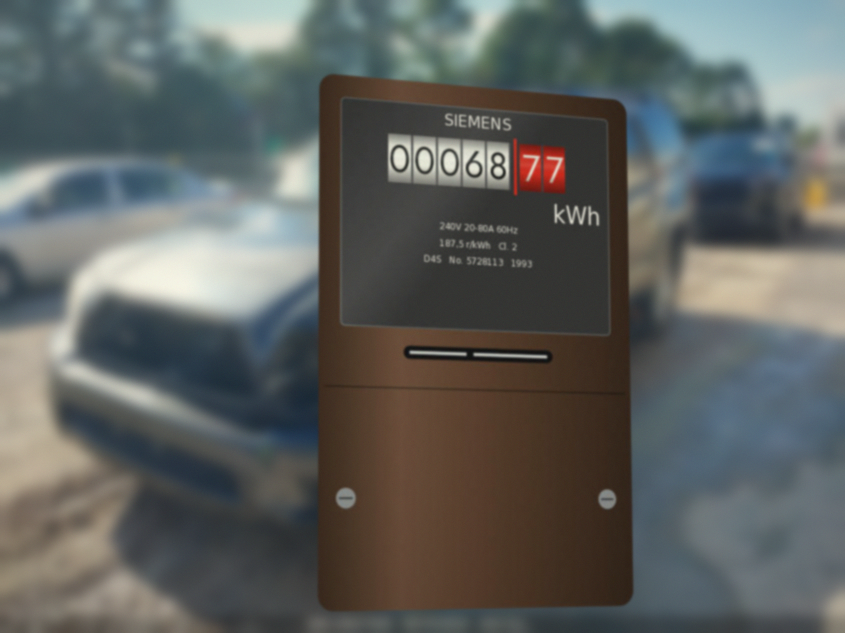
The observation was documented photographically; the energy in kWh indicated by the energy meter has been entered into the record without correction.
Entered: 68.77 kWh
